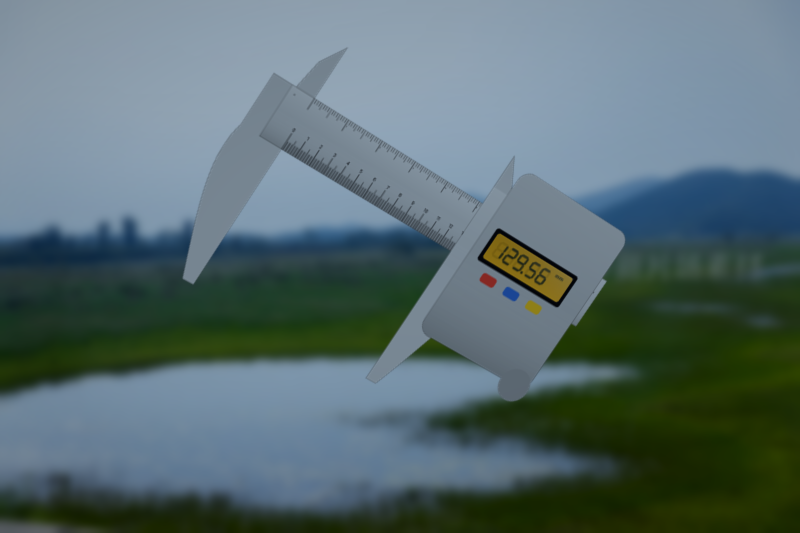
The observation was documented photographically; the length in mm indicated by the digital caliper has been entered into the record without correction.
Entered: 129.56 mm
